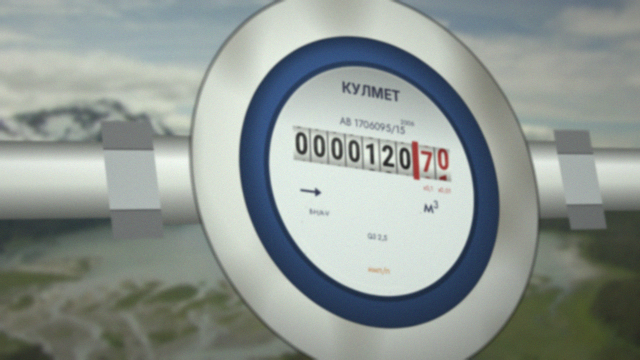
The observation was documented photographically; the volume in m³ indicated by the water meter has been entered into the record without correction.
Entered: 120.70 m³
